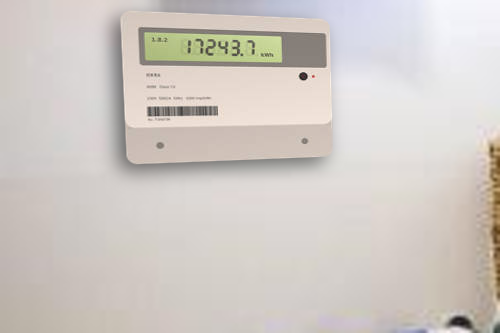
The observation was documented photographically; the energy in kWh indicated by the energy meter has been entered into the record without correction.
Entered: 17243.7 kWh
